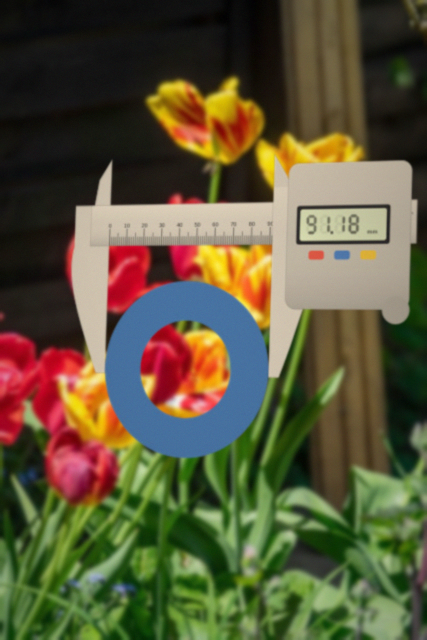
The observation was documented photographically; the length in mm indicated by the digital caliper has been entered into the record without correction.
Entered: 91.18 mm
